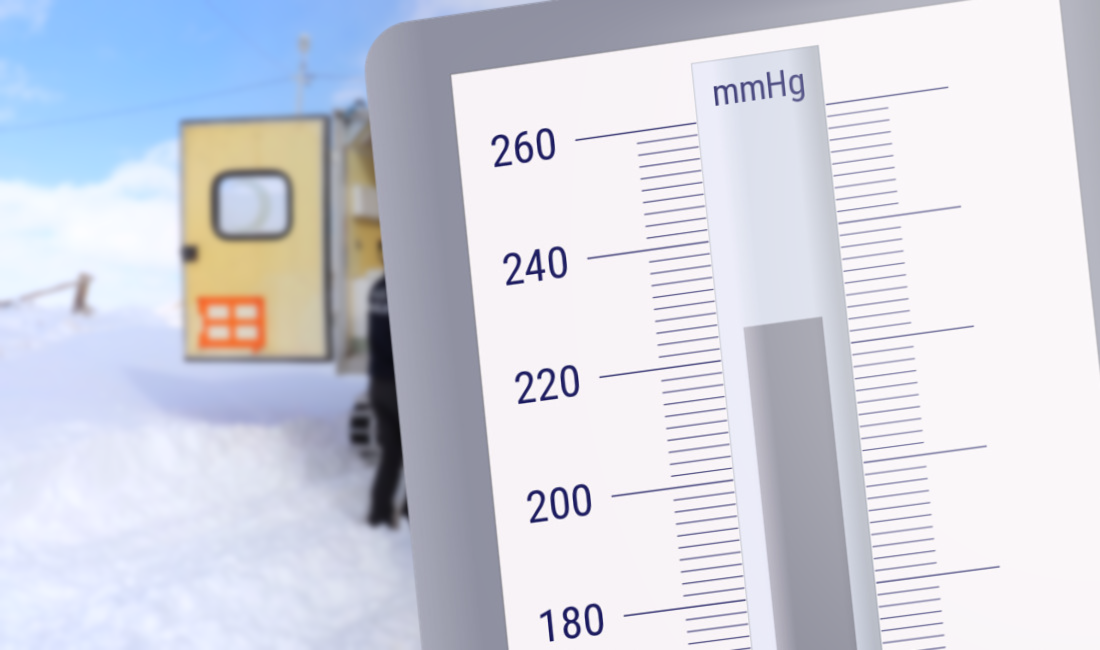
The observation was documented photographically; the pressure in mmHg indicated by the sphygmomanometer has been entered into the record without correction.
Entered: 225 mmHg
